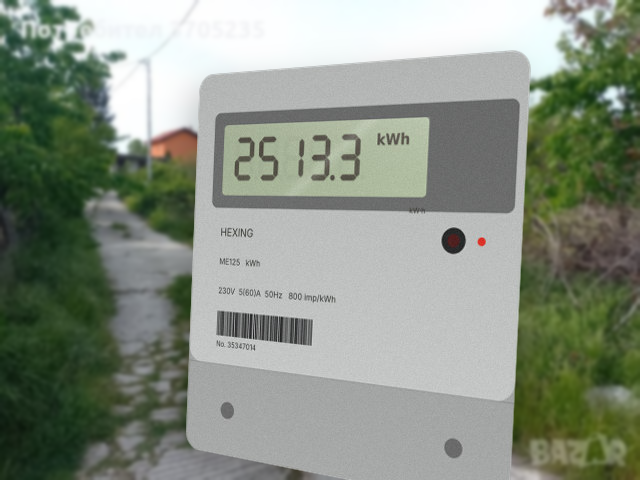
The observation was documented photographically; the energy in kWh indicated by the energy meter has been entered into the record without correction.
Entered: 2513.3 kWh
